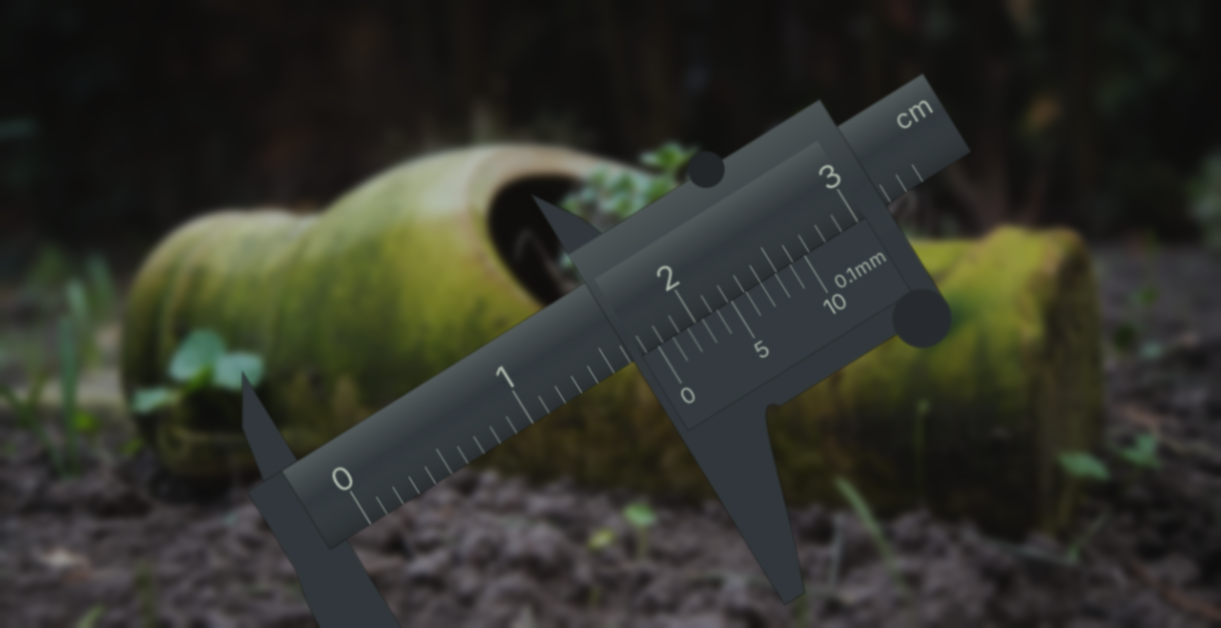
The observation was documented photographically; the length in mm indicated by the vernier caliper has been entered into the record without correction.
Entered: 17.7 mm
